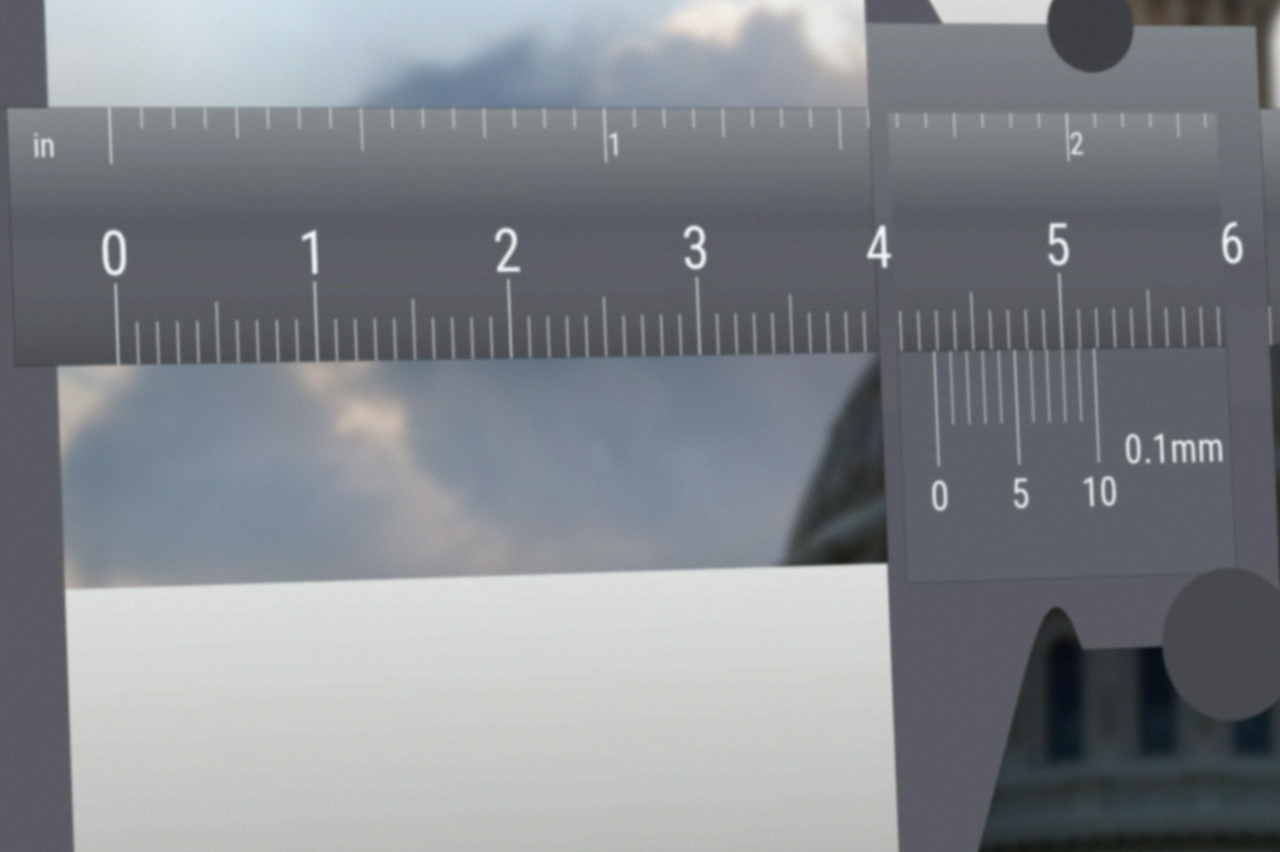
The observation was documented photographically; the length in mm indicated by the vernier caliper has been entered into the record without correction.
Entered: 42.8 mm
